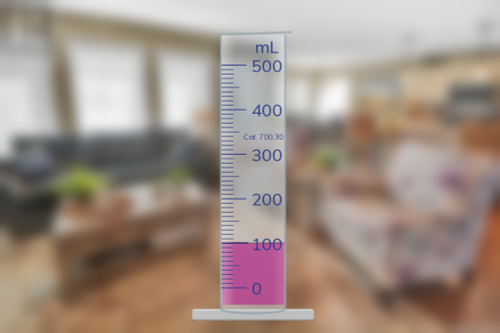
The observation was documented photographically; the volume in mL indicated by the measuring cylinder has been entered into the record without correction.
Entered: 100 mL
